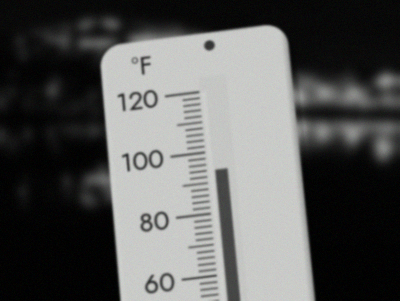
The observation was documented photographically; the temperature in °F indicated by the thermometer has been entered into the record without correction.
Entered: 94 °F
